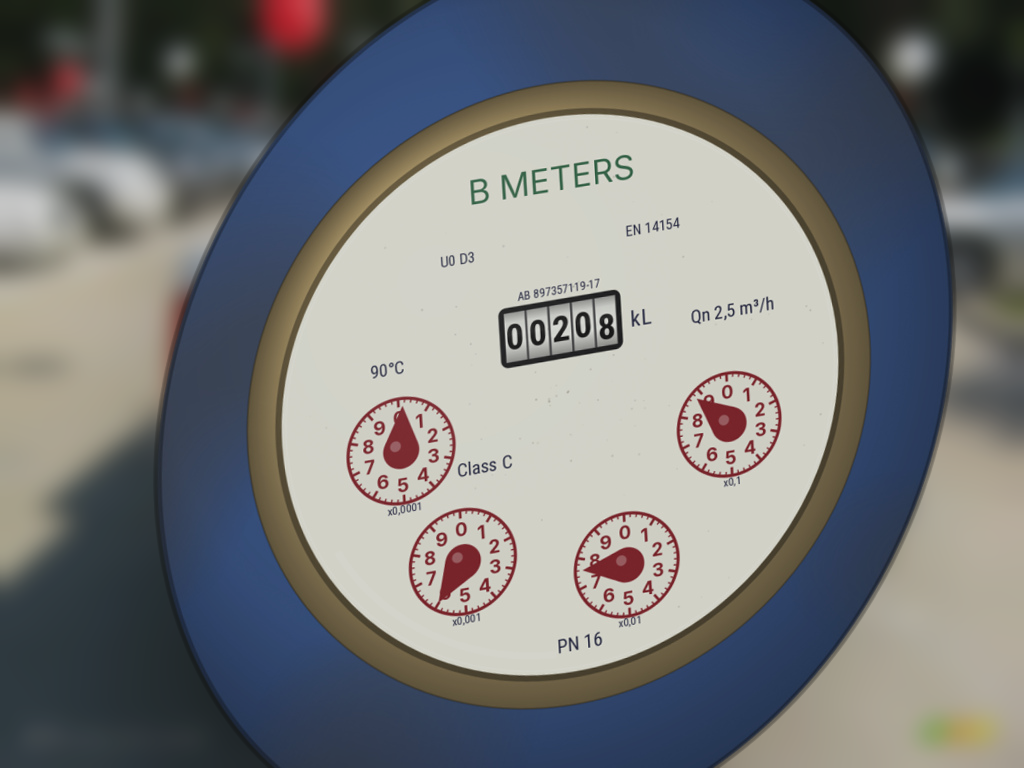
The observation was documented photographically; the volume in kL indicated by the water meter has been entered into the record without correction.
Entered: 207.8760 kL
